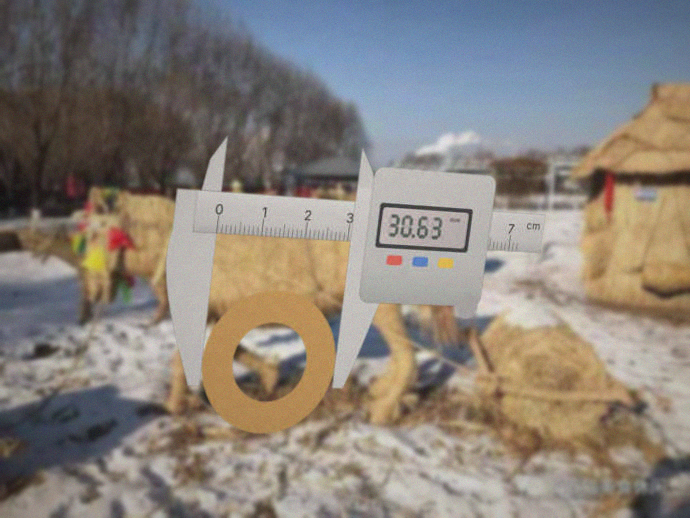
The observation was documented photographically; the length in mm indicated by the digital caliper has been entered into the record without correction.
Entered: 30.63 mm
